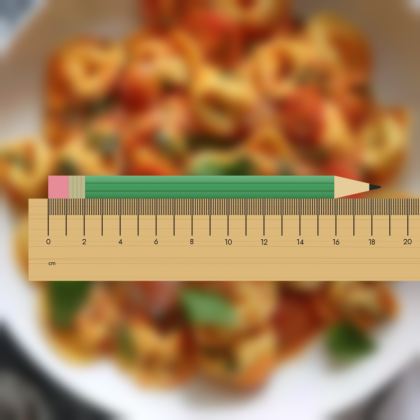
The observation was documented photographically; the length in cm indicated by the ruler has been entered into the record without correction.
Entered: 18.5 cm
